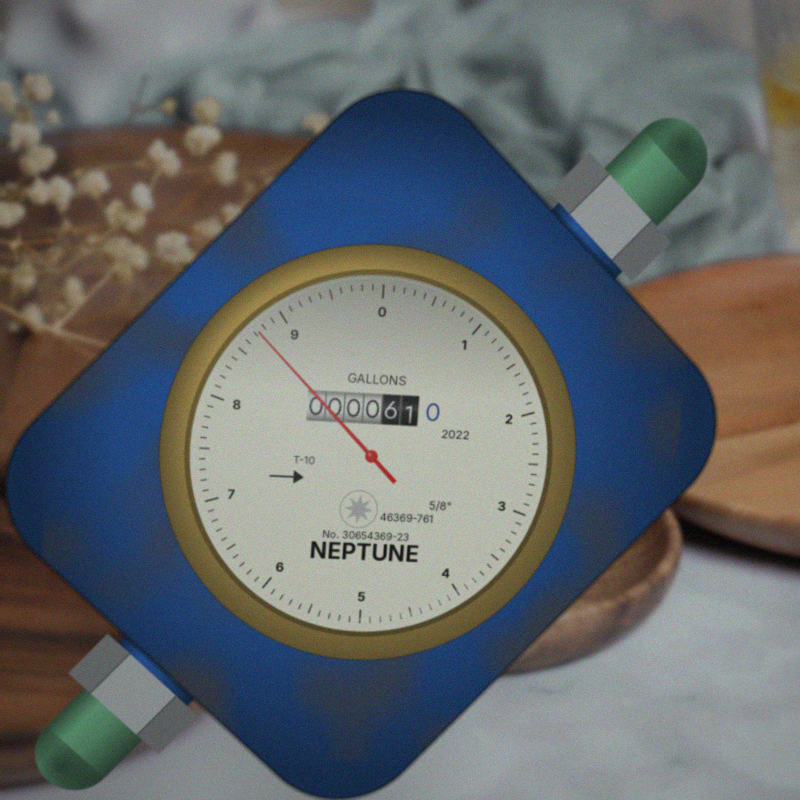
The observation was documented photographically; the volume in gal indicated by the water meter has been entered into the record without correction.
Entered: 608.7 gal
